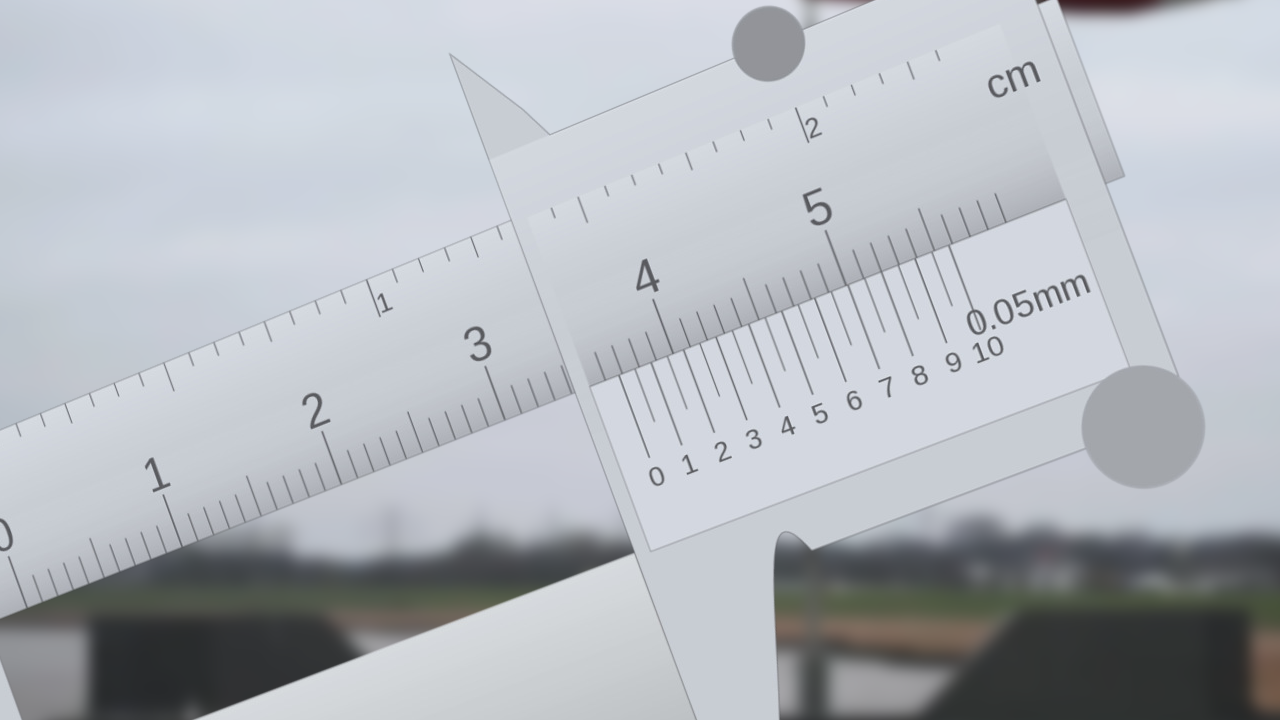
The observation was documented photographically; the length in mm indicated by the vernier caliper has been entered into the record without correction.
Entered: 36.8 mm
